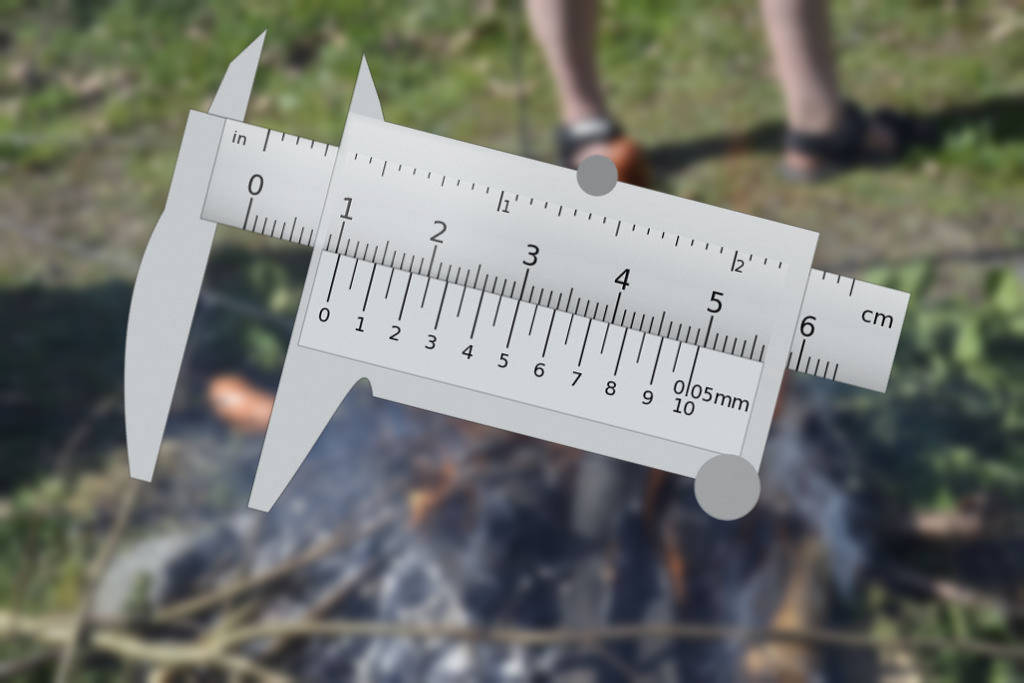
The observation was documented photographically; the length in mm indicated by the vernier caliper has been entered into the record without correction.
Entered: 10.4 mm
